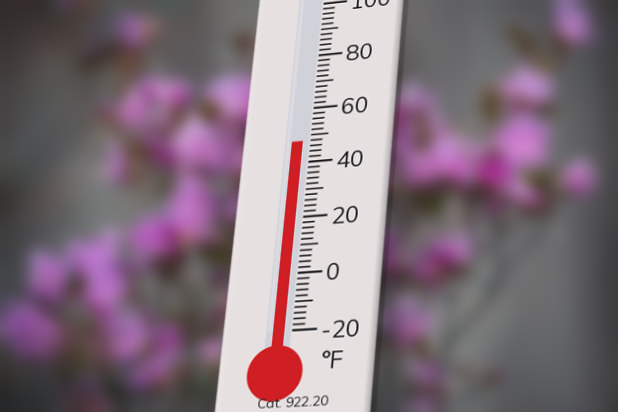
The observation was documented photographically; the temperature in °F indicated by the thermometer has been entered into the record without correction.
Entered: 48 °F
